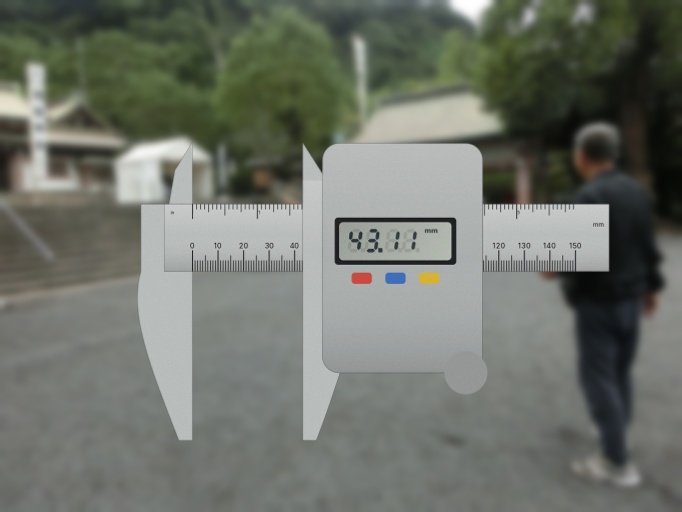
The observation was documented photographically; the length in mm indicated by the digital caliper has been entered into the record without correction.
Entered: 43.11 mm
